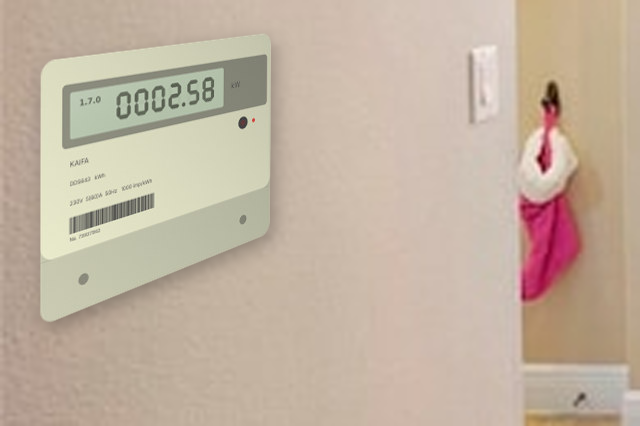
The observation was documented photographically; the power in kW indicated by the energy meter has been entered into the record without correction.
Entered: 2.58 kW
